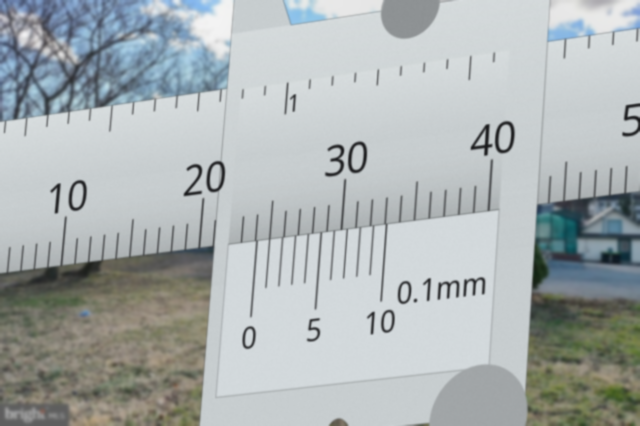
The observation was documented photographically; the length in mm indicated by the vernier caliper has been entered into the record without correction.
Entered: 24.1 mm
